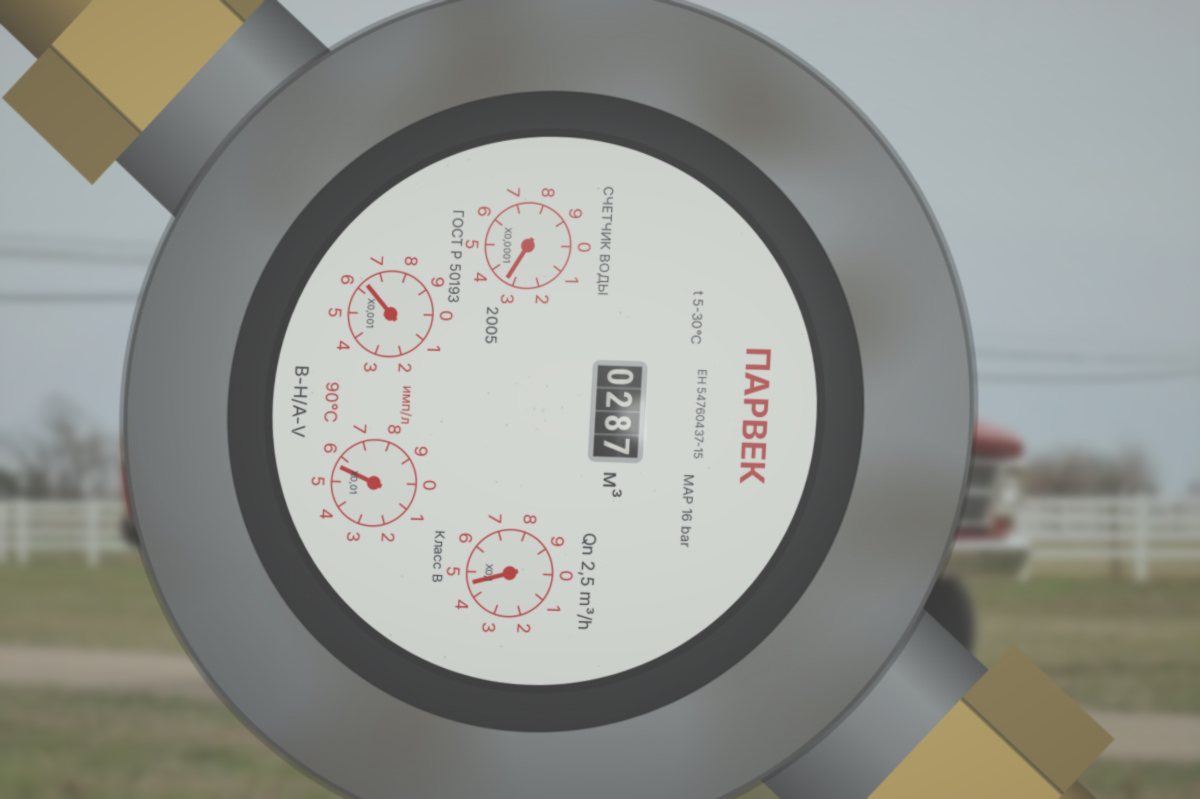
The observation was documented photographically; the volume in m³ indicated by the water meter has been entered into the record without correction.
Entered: 287.4563 m³
